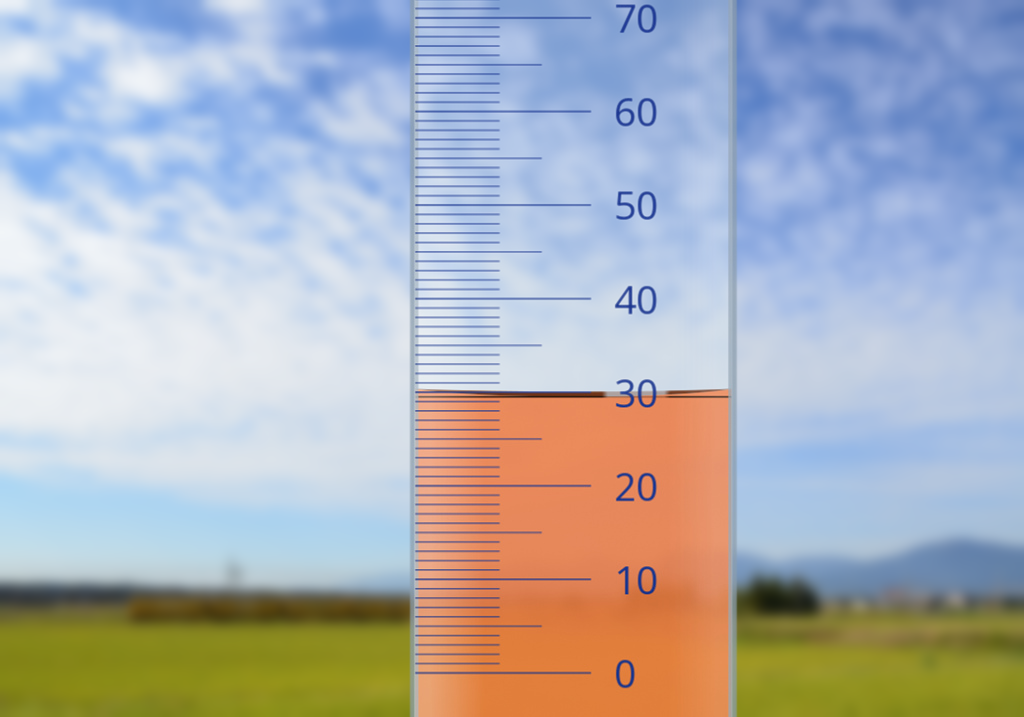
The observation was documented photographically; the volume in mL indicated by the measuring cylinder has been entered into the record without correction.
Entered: 29.5 mL
